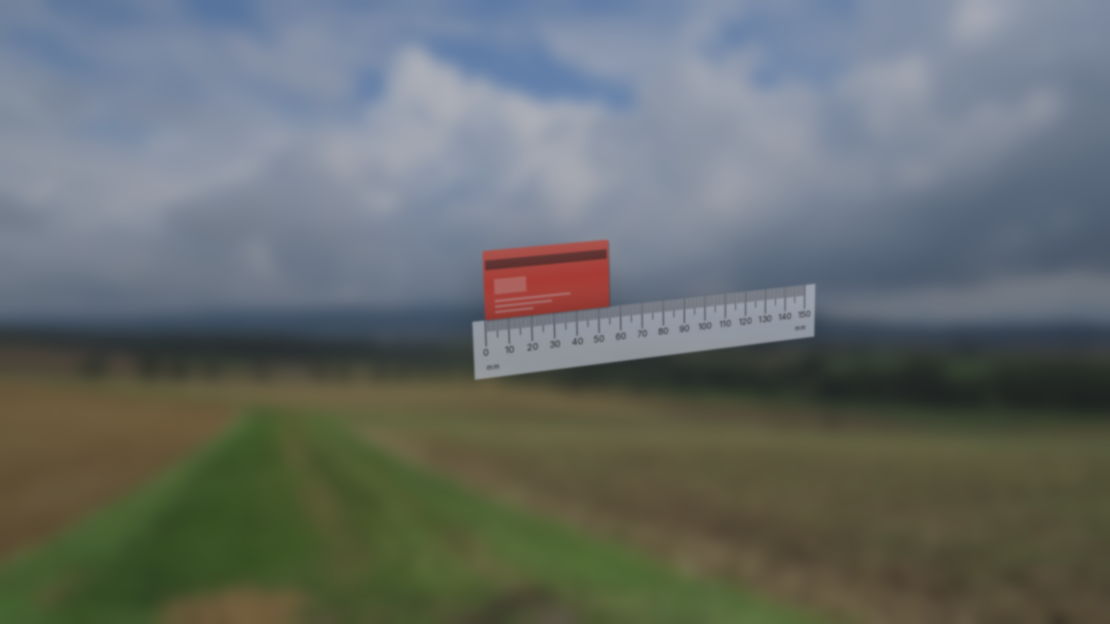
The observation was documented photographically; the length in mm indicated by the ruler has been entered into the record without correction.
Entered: 55 mm
